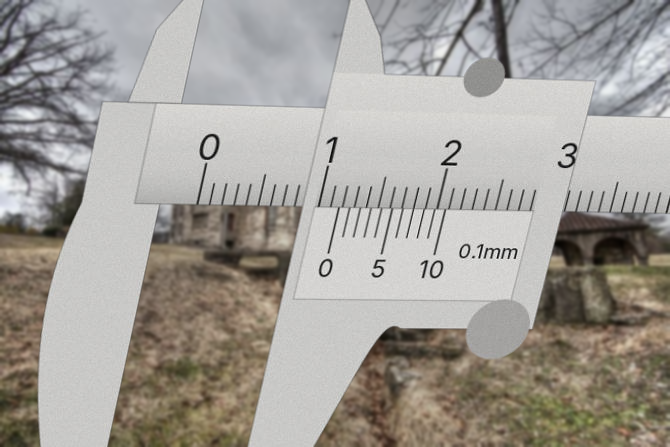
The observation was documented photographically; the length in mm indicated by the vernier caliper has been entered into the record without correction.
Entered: 11.7 mm
